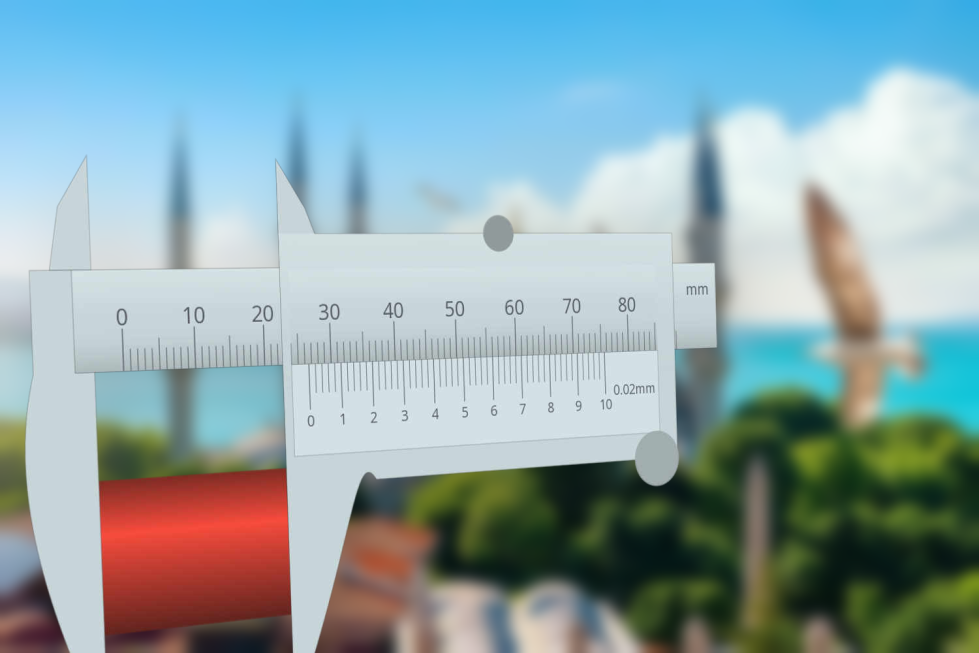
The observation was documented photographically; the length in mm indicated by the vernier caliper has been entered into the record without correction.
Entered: 26.6 mm
